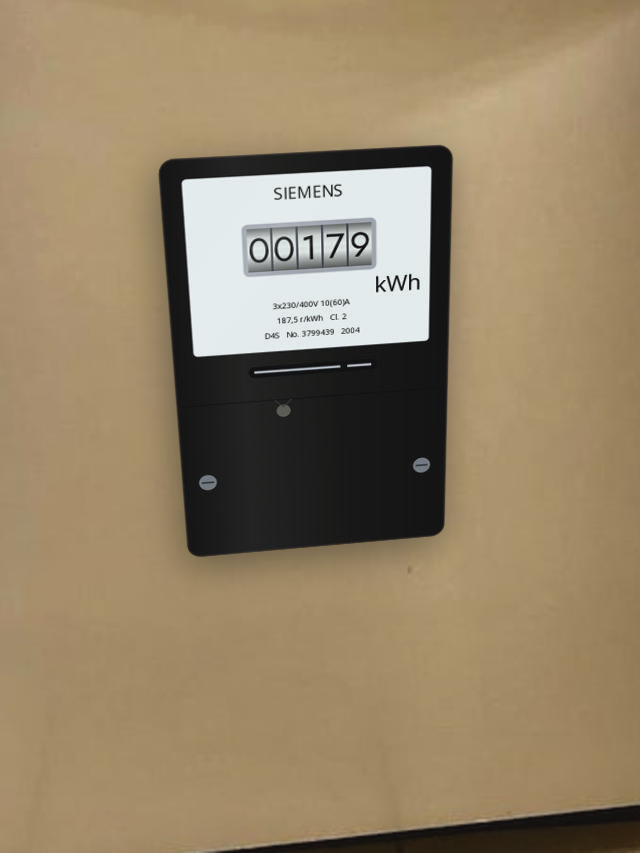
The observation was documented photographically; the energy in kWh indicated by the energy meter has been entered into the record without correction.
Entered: 179 kWh
